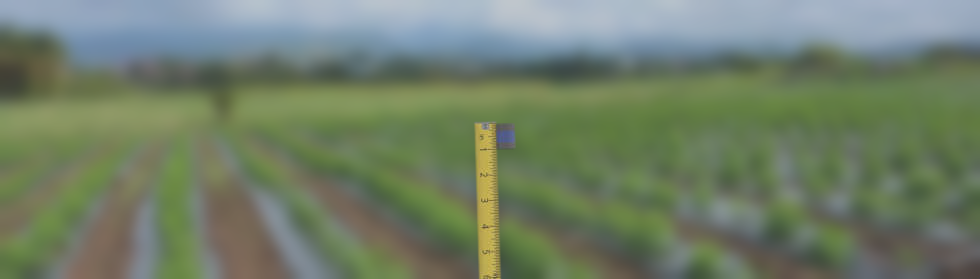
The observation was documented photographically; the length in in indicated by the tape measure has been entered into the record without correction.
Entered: 1 in
